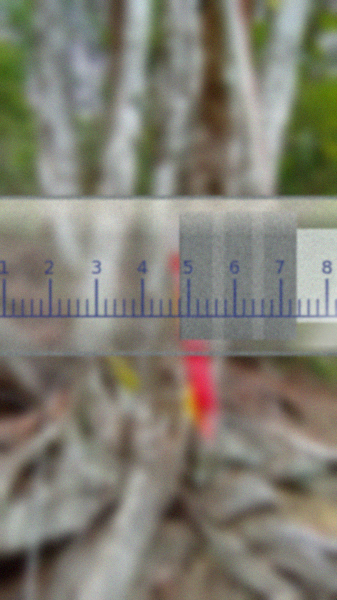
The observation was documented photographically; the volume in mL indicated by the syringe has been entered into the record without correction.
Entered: 4.8 mL
